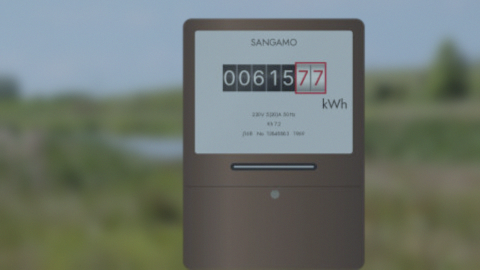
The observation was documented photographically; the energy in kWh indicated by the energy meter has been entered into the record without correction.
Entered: 615.77 kWh
